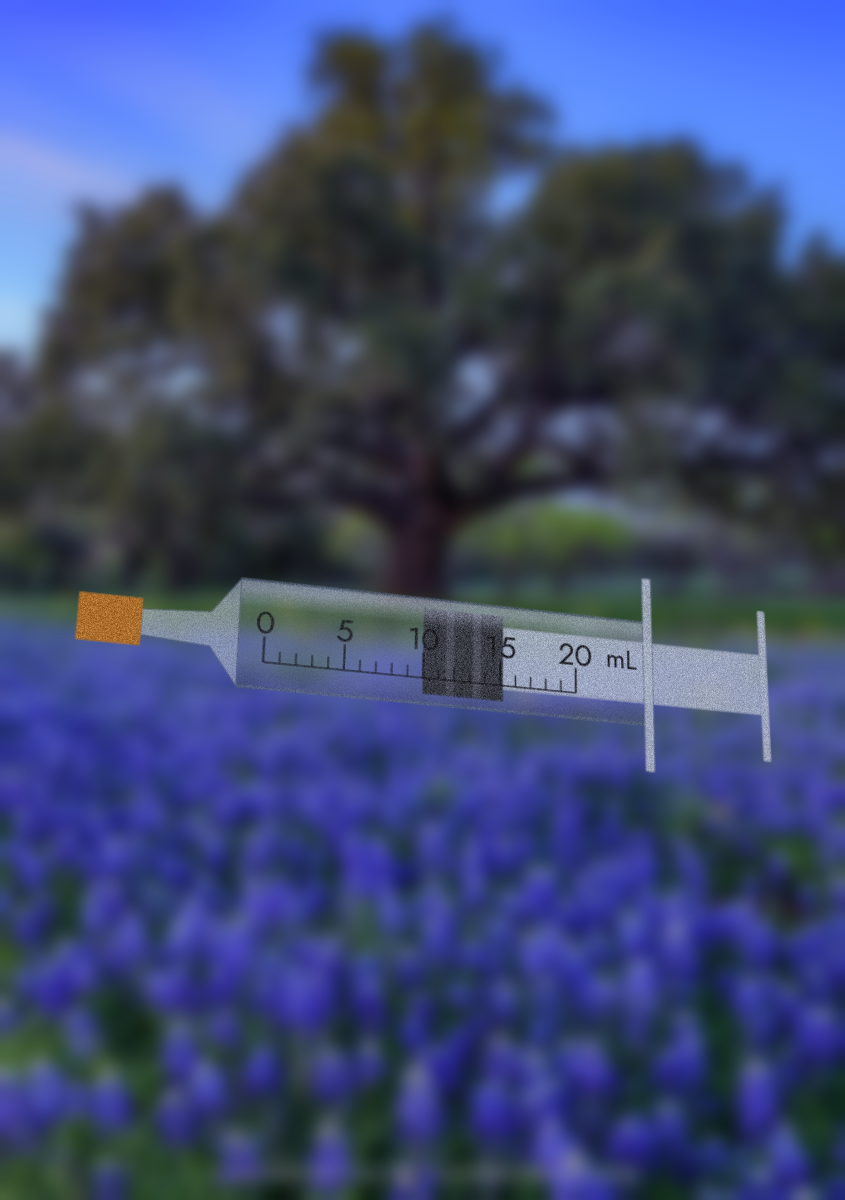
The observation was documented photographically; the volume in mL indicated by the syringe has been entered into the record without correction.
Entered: 10 mL
